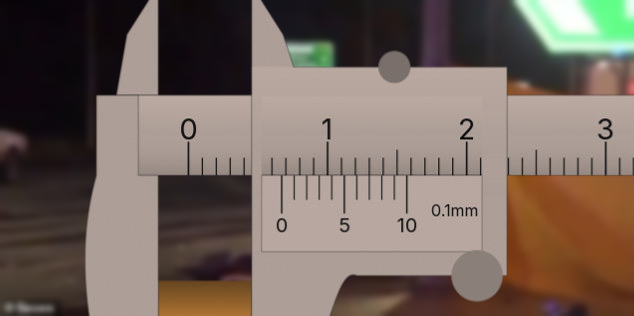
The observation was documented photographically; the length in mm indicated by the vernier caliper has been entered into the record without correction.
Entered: 6.7 mm
